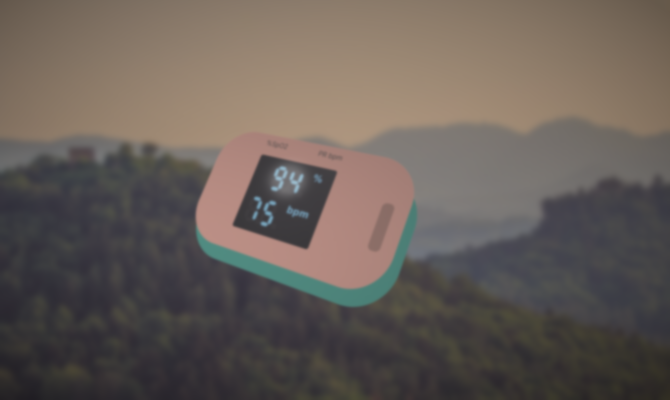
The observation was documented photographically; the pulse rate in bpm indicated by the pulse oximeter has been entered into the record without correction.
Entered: 75 bpm
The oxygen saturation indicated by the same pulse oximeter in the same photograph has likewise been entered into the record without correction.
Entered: 94 %
